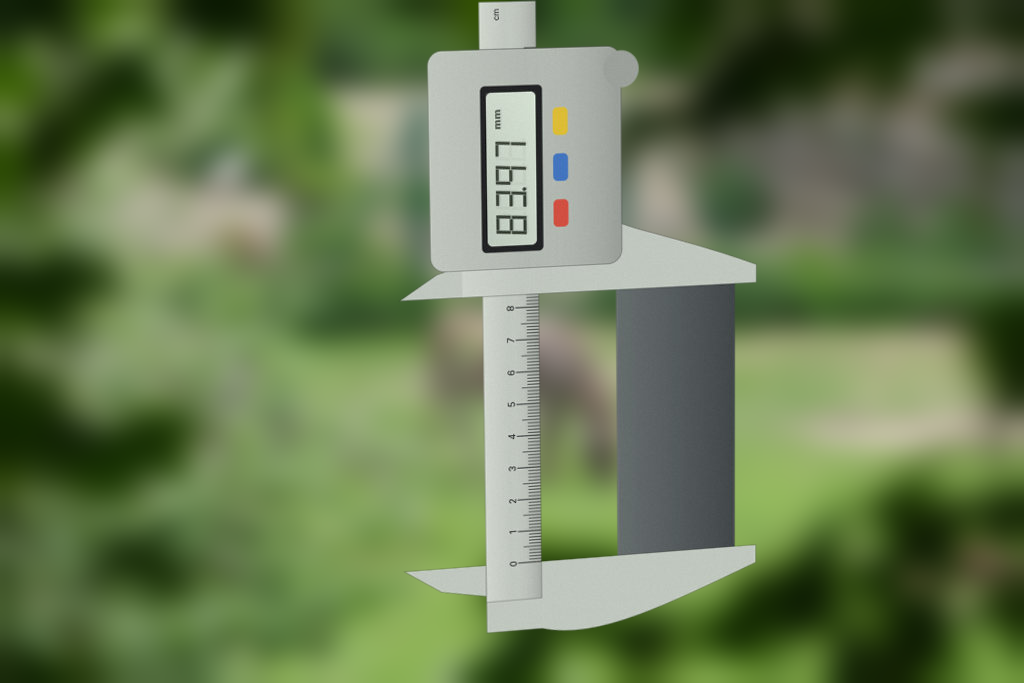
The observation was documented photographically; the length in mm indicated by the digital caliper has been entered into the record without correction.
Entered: 83.97 mm
